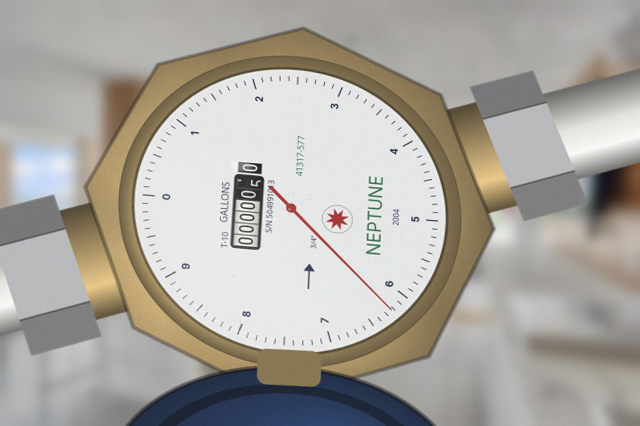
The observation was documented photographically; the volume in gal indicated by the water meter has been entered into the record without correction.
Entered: 46.2 gal
